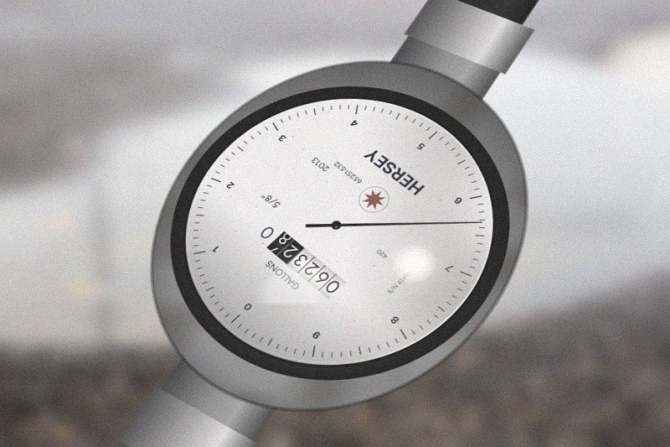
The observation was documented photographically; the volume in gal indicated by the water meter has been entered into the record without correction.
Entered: 623276.3 gal
